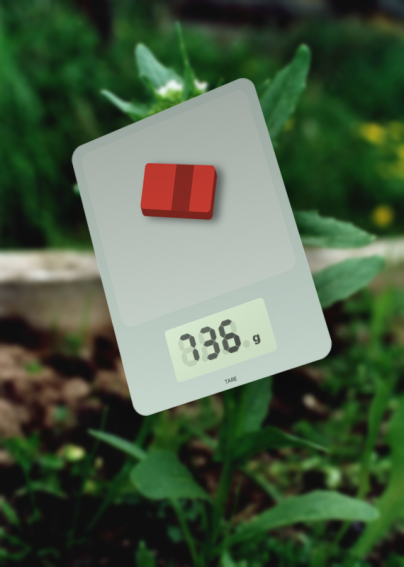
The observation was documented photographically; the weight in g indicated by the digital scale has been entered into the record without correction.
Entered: 736 g
